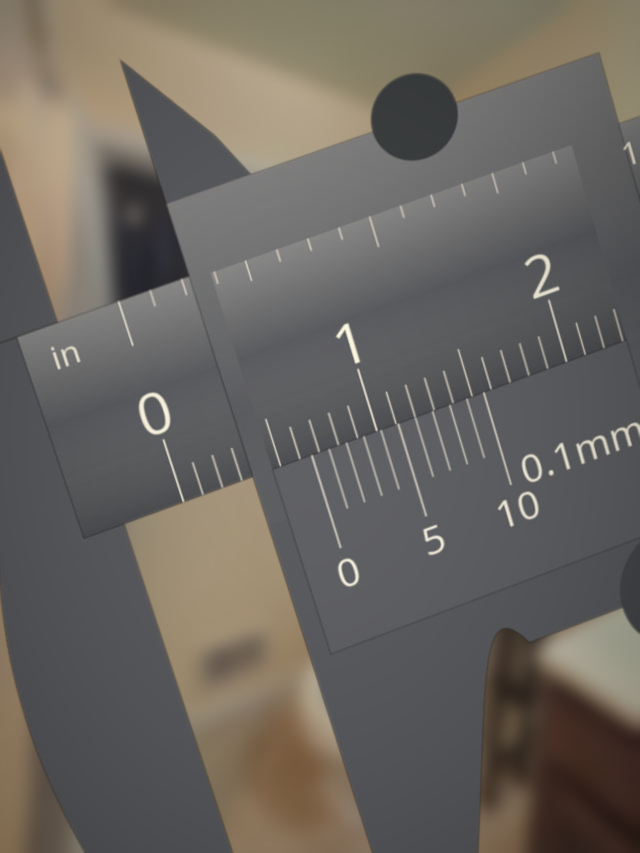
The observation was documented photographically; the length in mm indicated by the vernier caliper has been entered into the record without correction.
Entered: 6.6 mm
